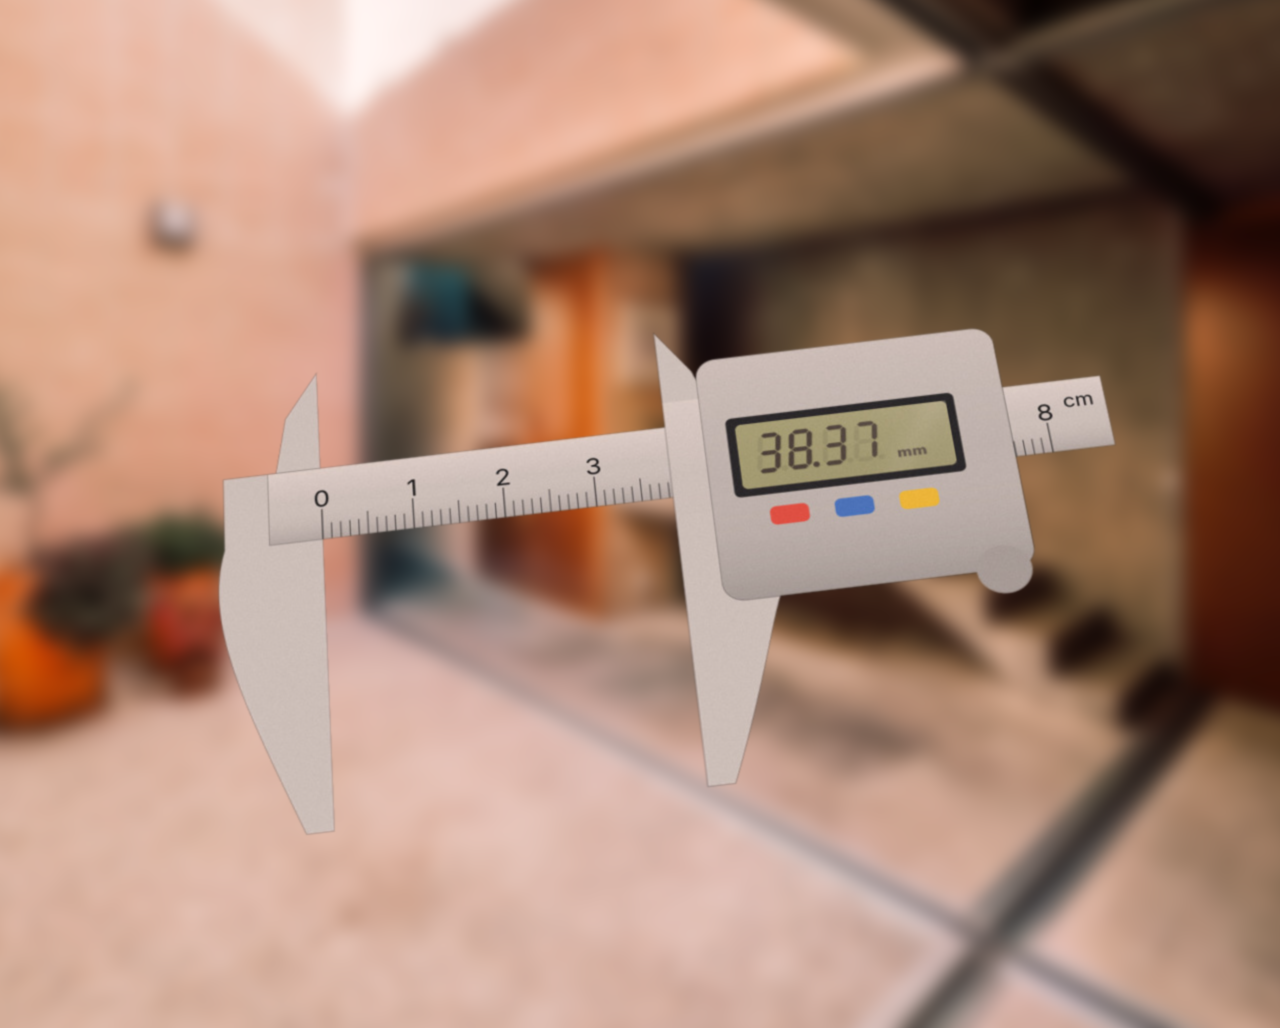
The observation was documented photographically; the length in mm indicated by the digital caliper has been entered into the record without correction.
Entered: 38.37 mm
